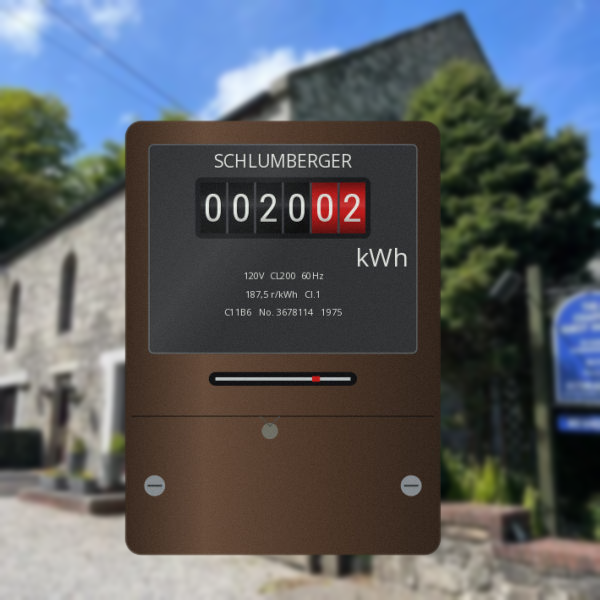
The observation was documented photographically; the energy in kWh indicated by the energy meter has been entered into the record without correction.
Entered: 20.02 kWh
